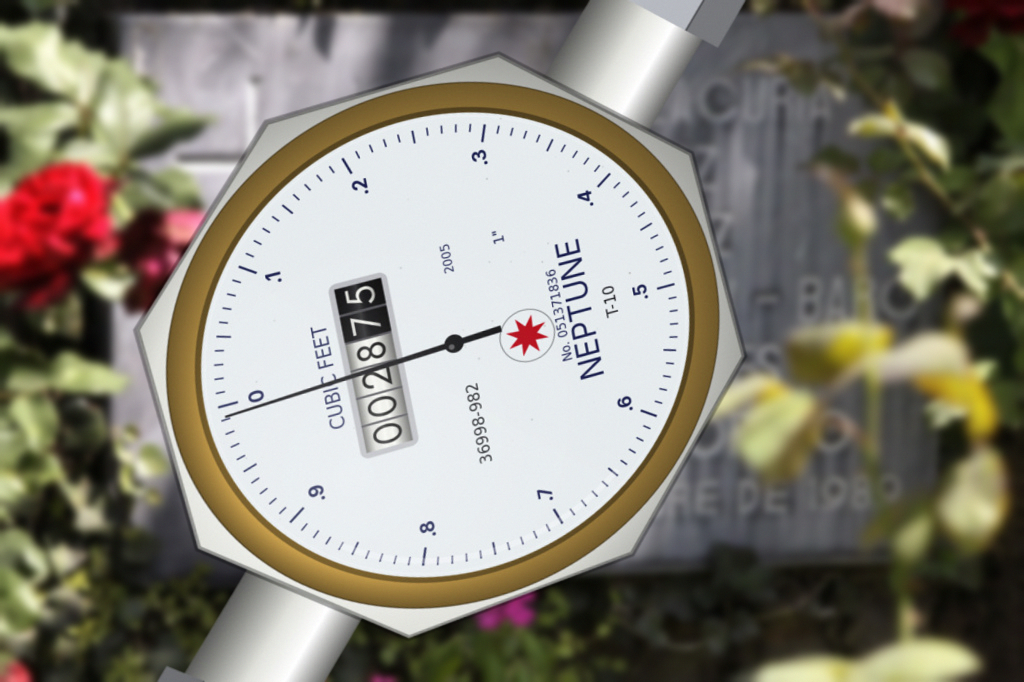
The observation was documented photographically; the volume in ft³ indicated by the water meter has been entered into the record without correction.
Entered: 2874.99 ft³
